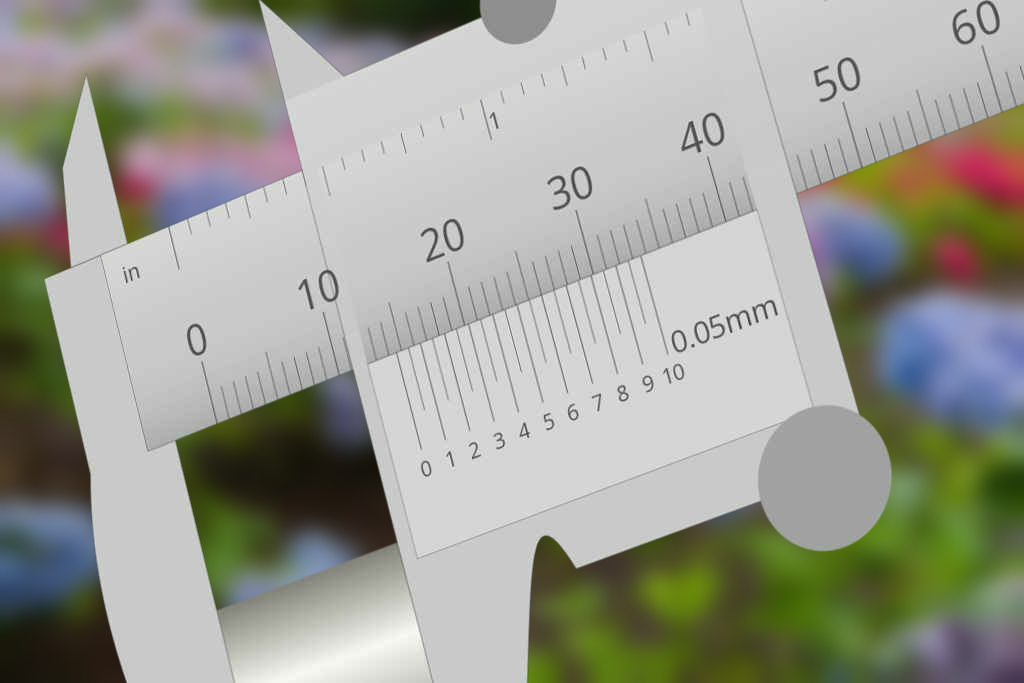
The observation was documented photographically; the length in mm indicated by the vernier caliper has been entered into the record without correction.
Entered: 14.6 mm
